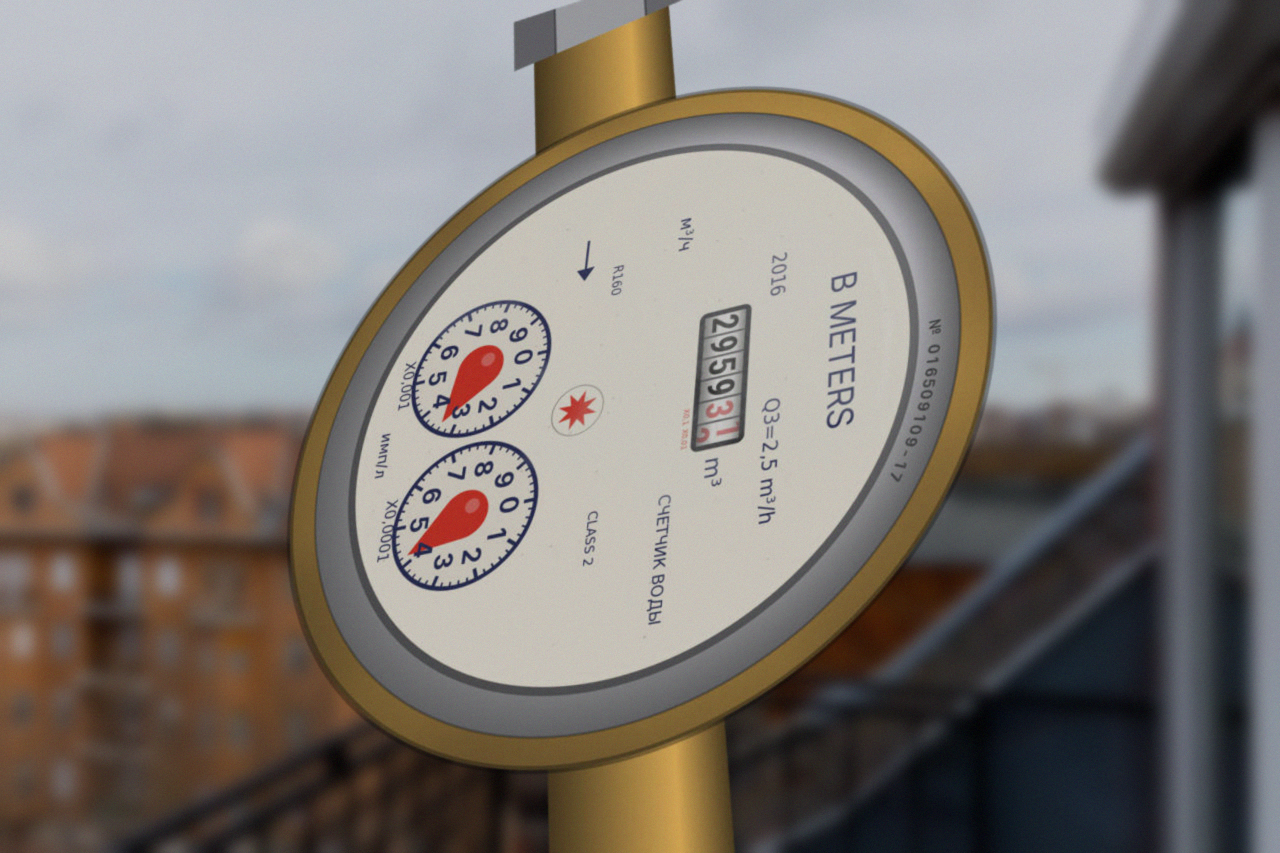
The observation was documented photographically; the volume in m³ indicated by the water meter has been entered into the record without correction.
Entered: 2959.3134 m³
